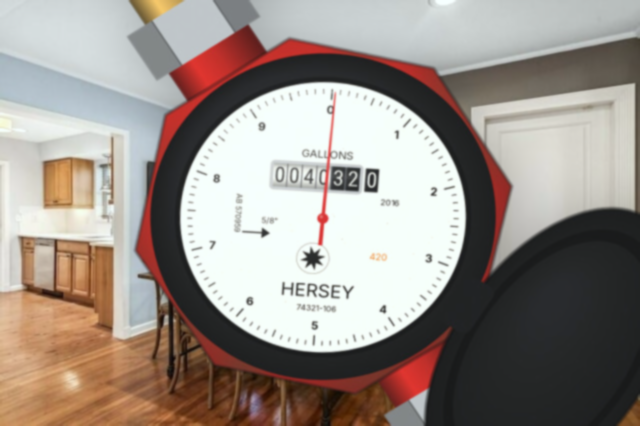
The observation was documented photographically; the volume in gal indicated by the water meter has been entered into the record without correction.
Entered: 40320.0 gal
